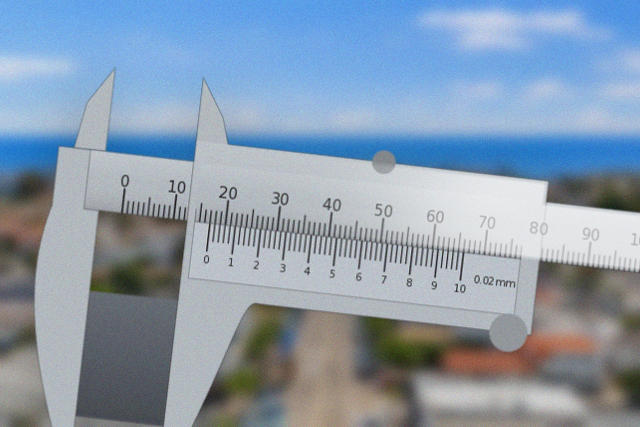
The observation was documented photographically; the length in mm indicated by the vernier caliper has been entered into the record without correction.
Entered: 17.0 mm
